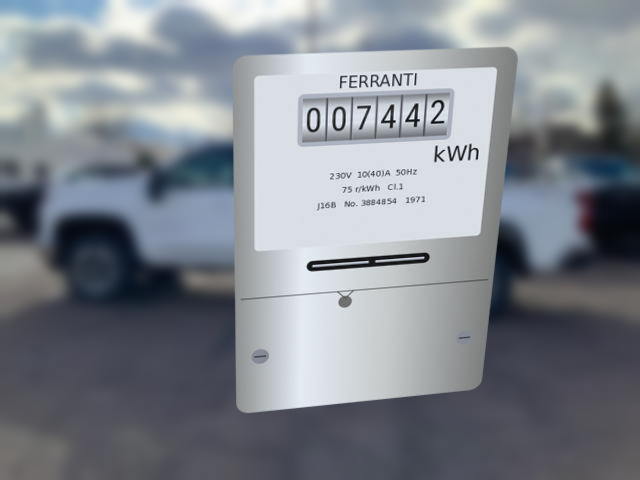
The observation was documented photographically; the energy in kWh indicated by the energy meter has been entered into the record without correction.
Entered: 7442 kWh
